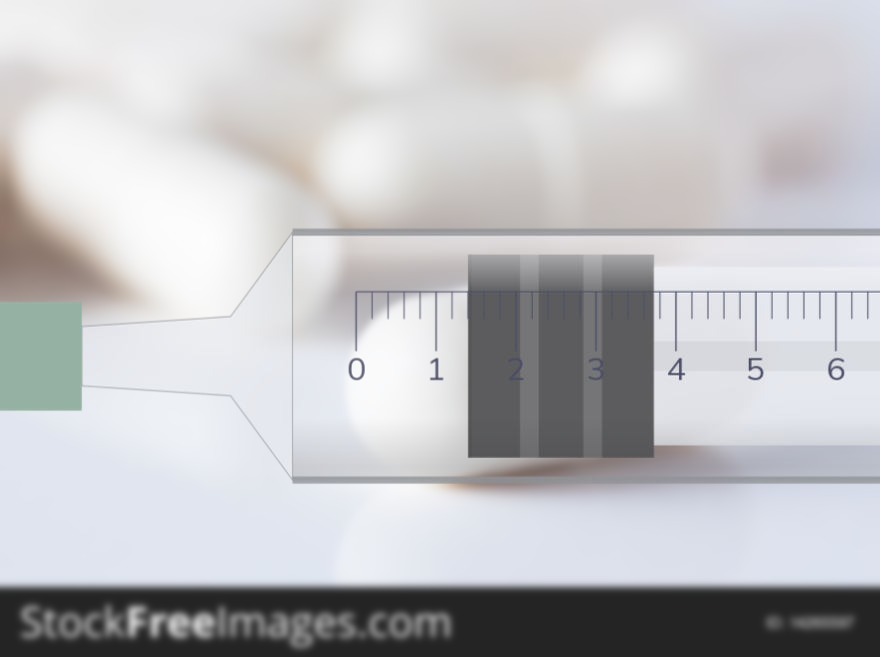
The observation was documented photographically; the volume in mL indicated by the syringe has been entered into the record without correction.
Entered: 1.4 mL
